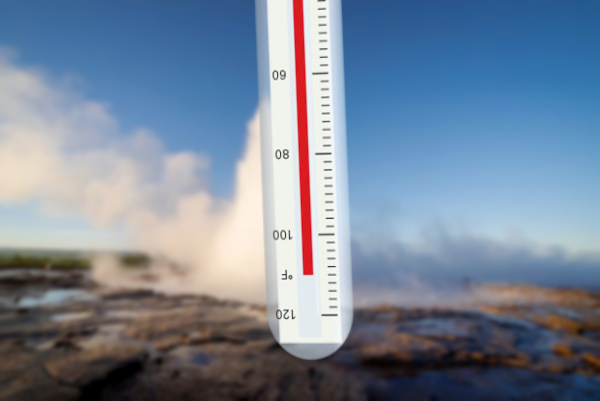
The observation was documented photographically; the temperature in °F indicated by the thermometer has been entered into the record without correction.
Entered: 110 °F
